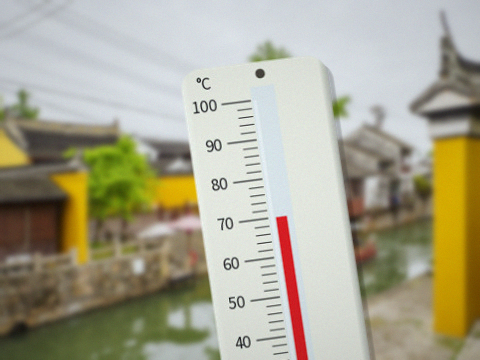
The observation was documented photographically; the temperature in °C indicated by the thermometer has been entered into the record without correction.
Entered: 70 °C
